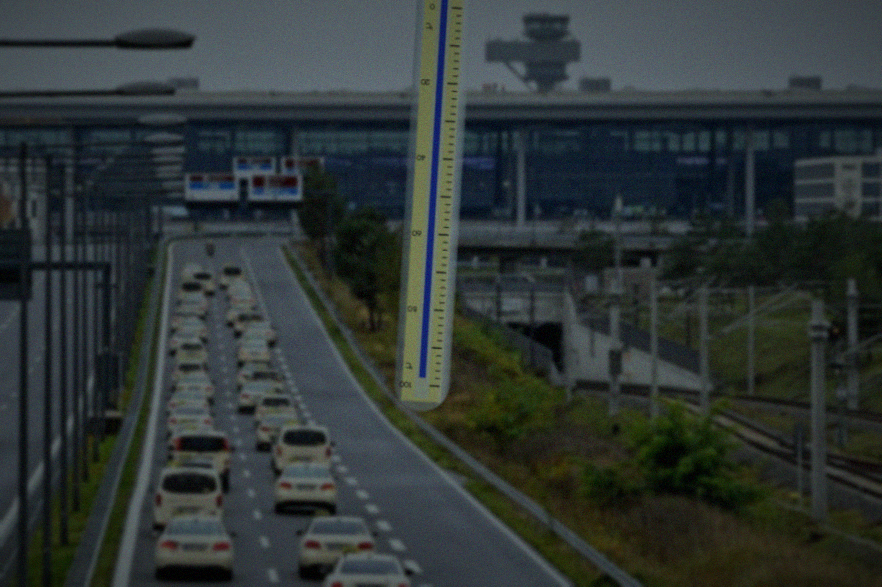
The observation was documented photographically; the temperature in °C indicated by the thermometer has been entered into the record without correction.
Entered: 98 °C
